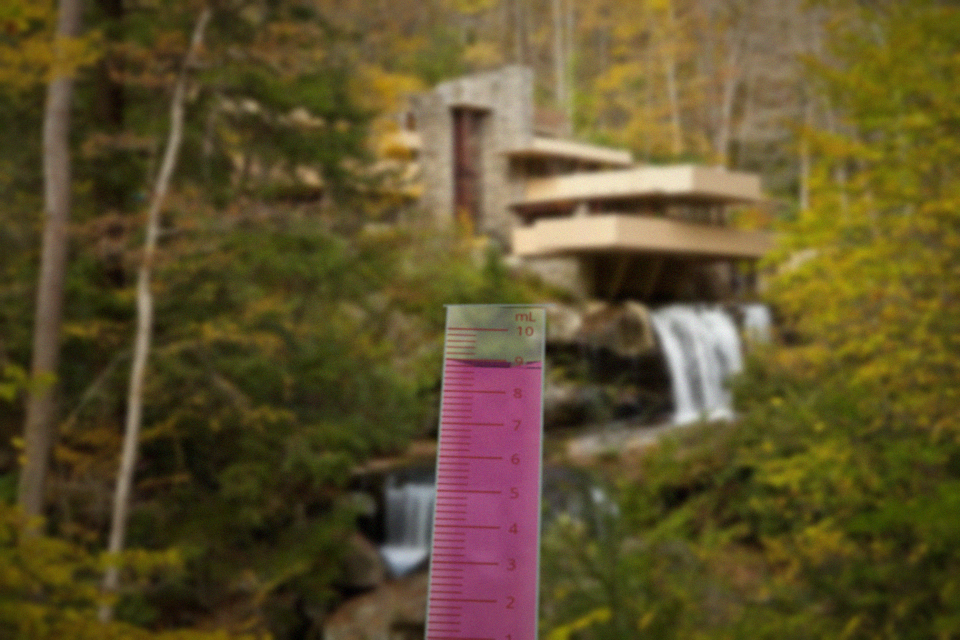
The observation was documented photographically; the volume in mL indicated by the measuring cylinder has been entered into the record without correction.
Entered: 8.8 mL
